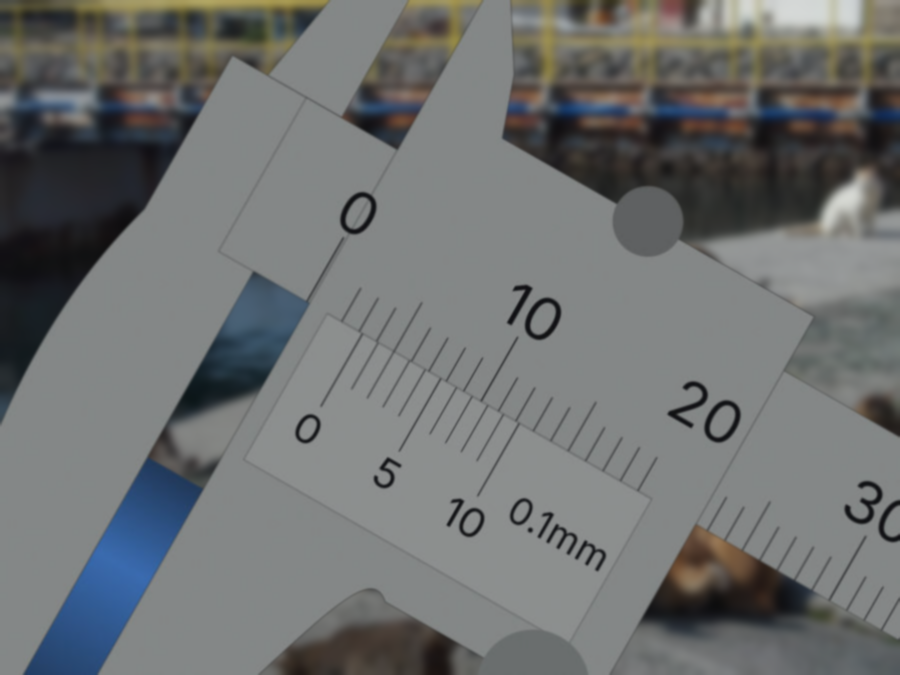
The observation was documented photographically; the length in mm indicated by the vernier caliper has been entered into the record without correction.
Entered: 3.2 mm
